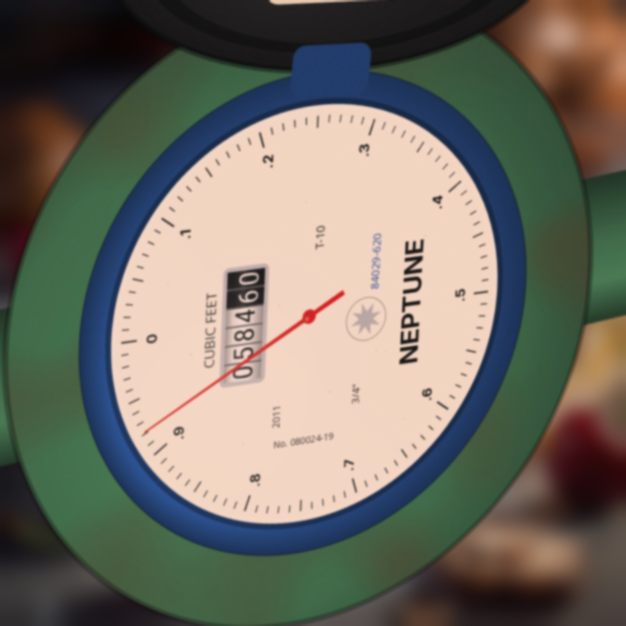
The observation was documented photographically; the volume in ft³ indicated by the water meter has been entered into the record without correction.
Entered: 58459.92 ft³
